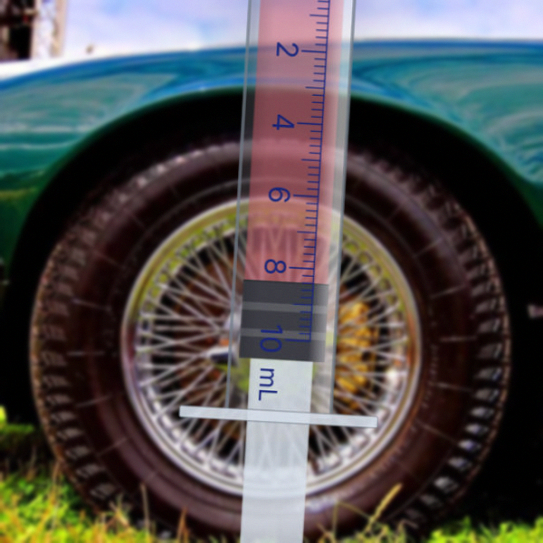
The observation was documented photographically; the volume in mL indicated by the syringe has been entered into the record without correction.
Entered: 8.4 mL
